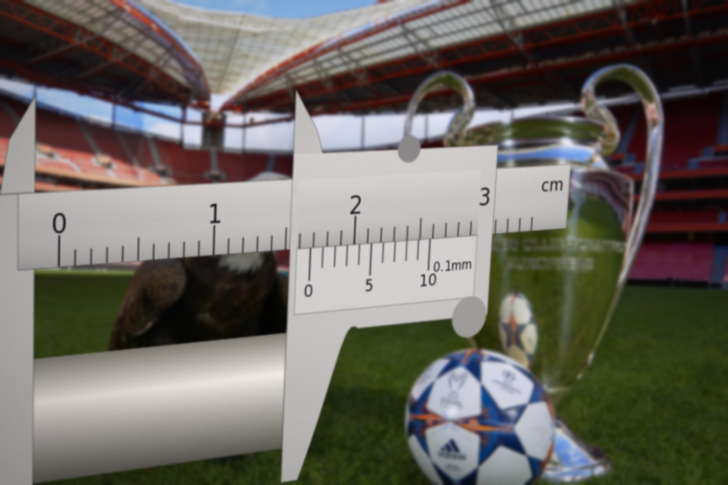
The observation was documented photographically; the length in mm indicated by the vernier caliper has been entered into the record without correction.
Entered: 16.8 mm
